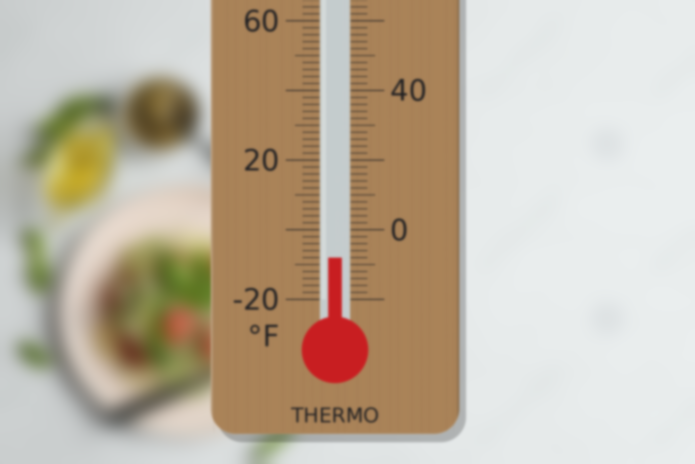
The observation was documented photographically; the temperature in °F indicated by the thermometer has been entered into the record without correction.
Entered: -8 °F
